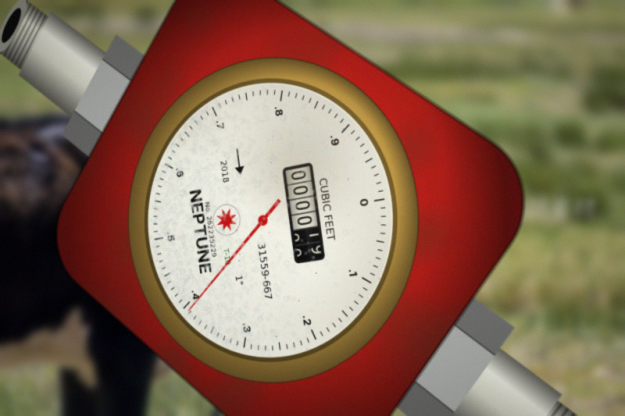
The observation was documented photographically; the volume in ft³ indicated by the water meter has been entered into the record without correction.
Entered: 19.39 ft³
